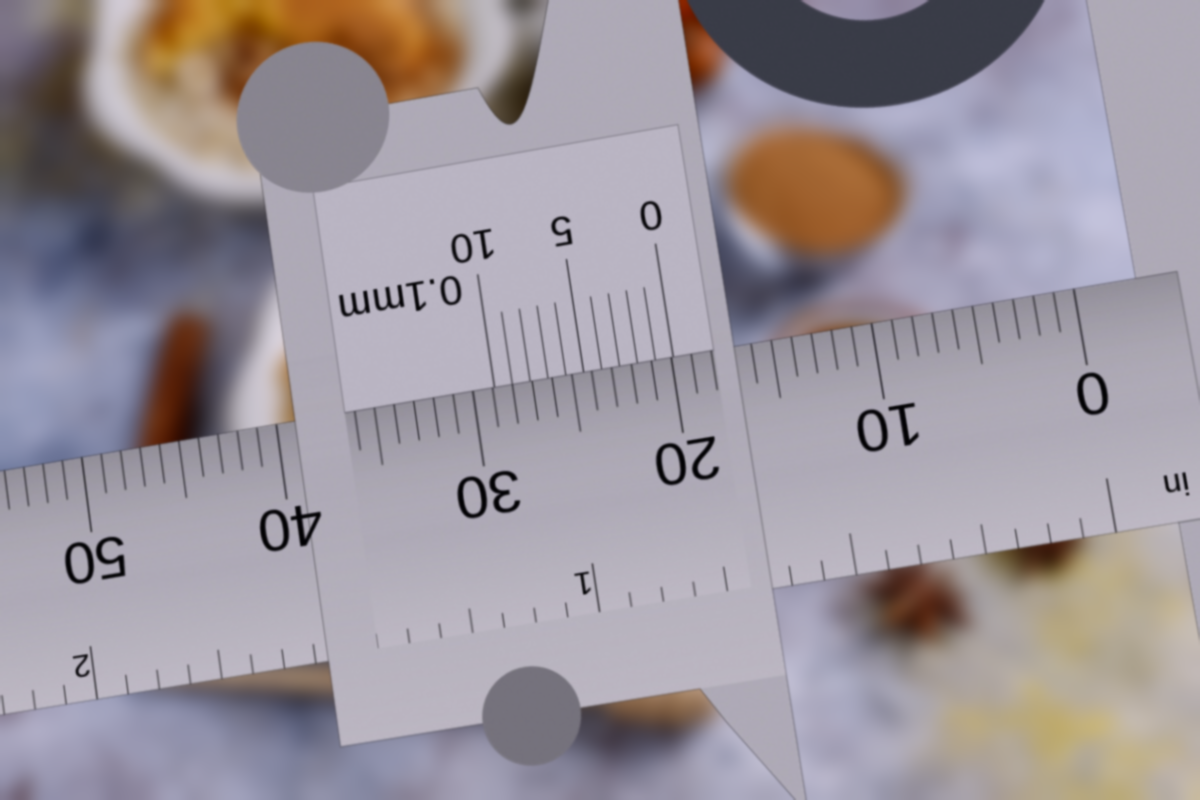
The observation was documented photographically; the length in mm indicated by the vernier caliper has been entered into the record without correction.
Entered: 19.9 mm
